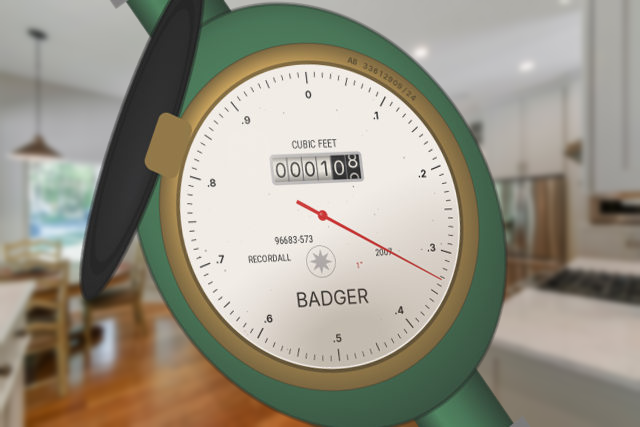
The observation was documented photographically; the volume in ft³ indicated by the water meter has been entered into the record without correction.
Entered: 108.33 ft³
